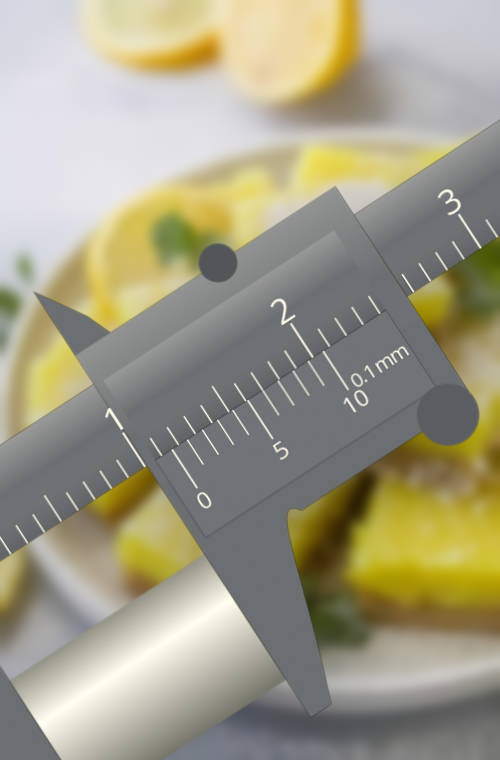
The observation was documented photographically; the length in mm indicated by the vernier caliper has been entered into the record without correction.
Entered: 11.6 mm
